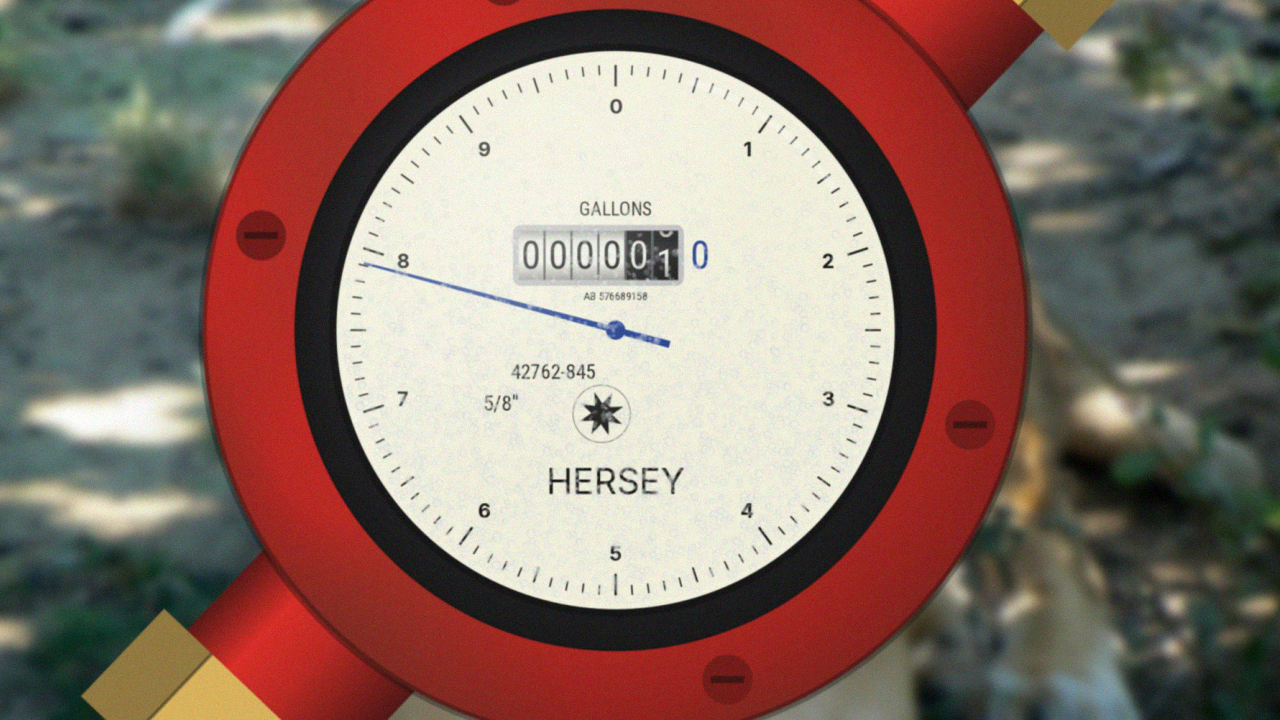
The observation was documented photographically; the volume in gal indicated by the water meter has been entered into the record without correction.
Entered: 7.9 gal
